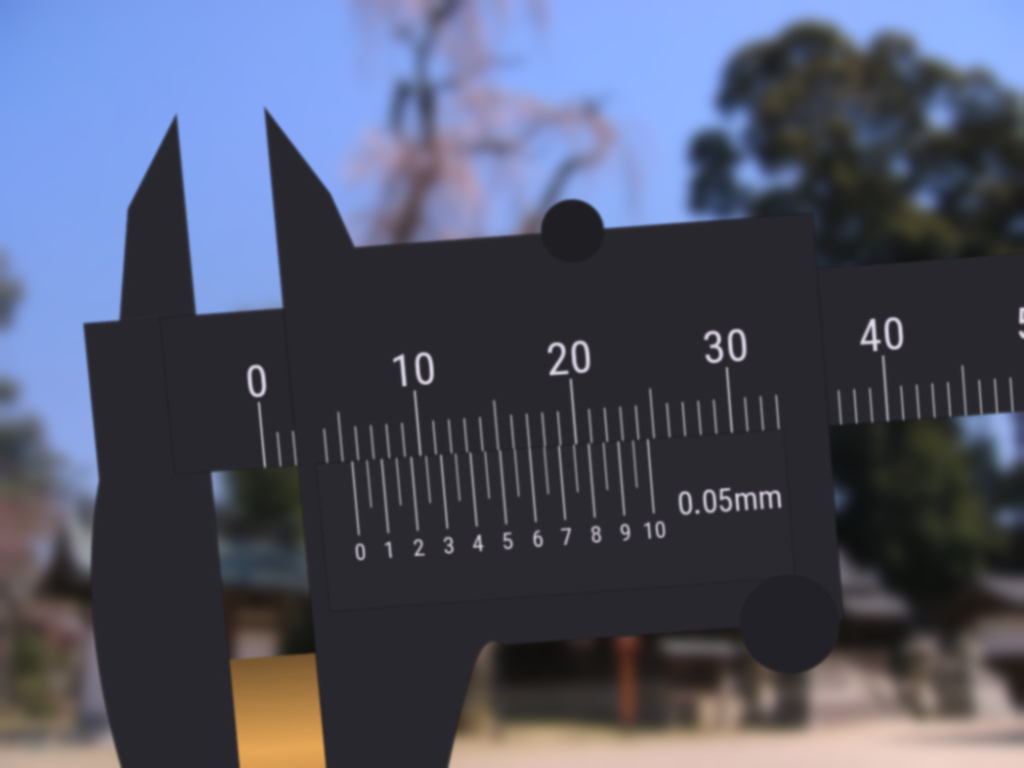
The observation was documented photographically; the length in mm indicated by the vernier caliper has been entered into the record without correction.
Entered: 5.6 mm
